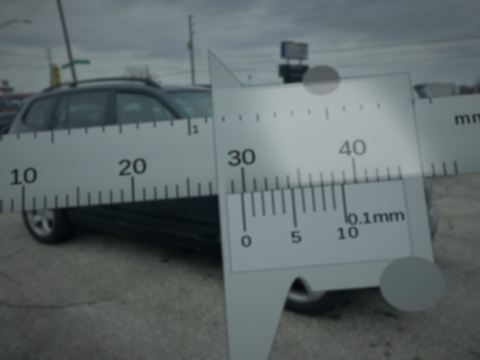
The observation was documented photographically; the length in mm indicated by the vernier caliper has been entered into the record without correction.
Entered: 29.8 mm
